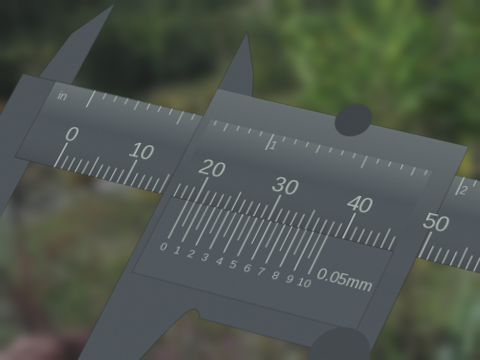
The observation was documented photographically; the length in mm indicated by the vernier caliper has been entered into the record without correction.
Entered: 19.0 mm
